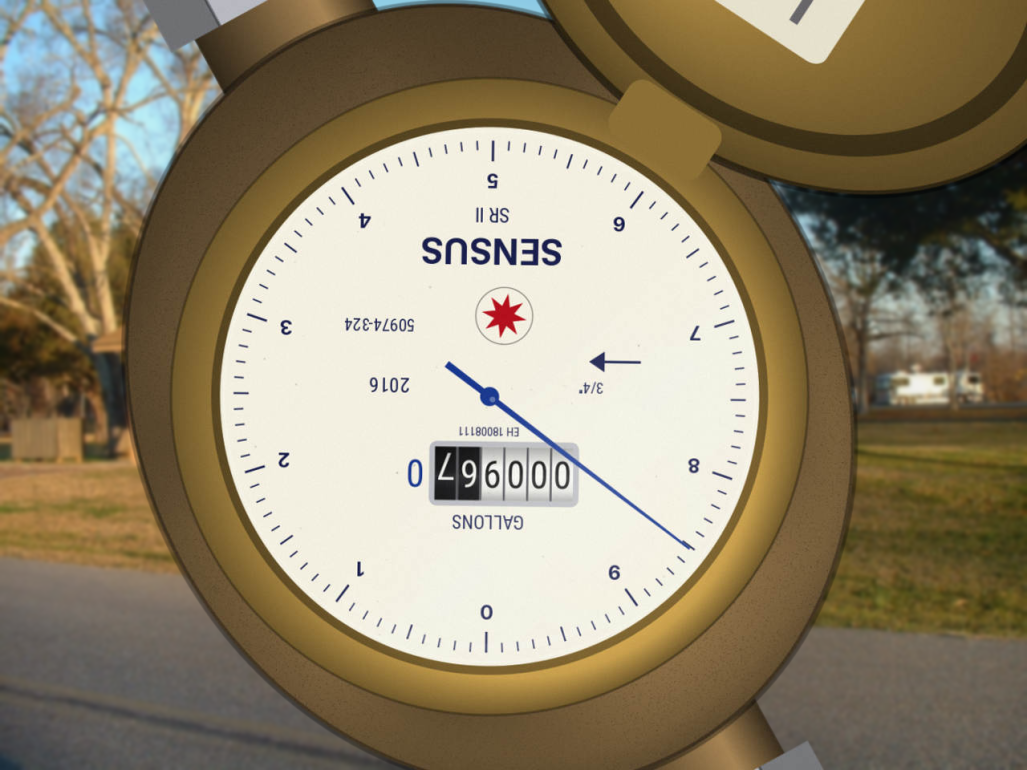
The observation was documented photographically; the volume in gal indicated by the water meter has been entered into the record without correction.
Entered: 9668.5 gal
